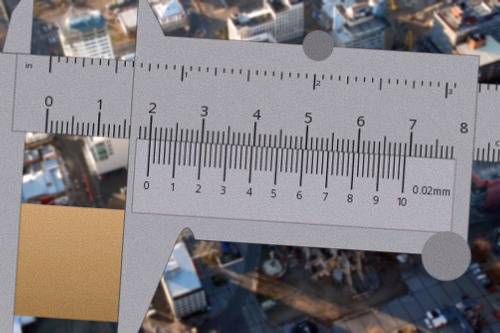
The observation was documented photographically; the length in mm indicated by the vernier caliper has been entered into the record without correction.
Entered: 20.0 mm
